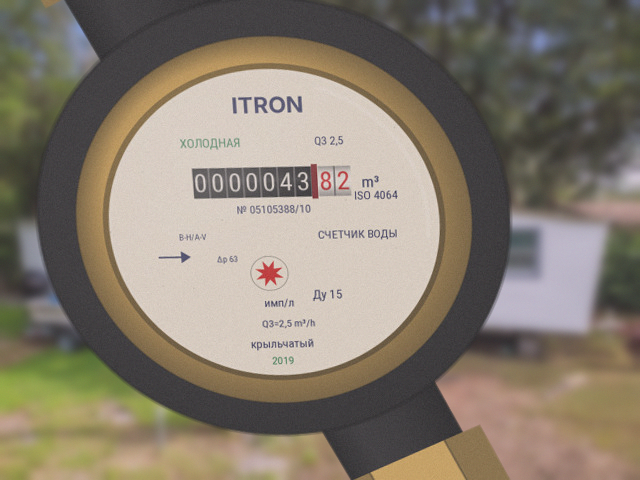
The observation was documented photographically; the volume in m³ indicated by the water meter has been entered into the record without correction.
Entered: 43.82 m³
